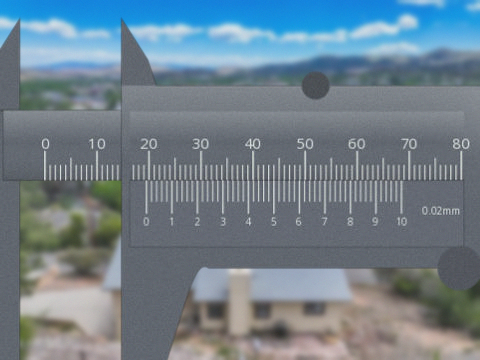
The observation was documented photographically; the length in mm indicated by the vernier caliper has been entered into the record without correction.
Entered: 19.5 mm
